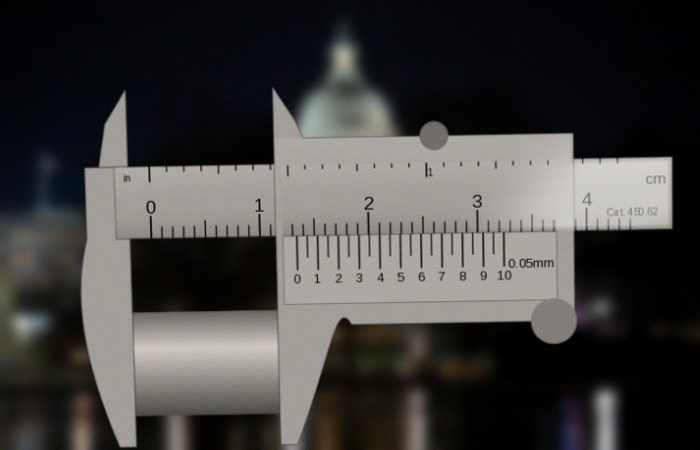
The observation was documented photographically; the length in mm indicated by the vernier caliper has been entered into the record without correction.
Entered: 13.4 mm
